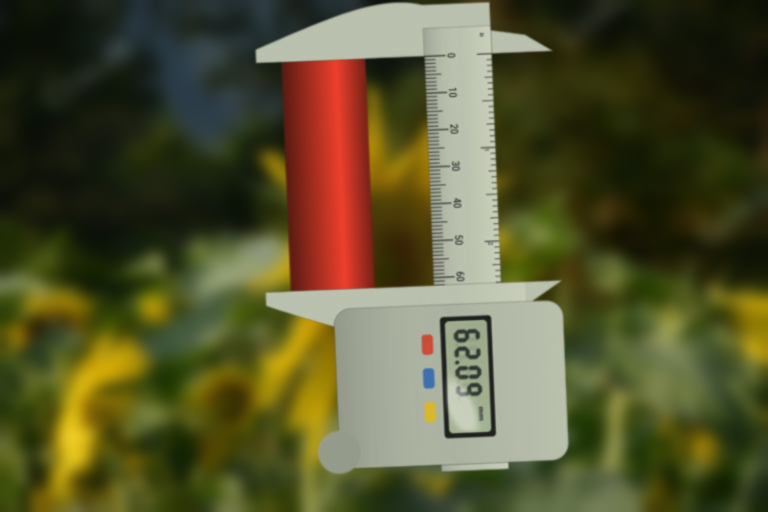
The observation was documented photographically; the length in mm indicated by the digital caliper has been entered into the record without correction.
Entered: 62.09 mm
